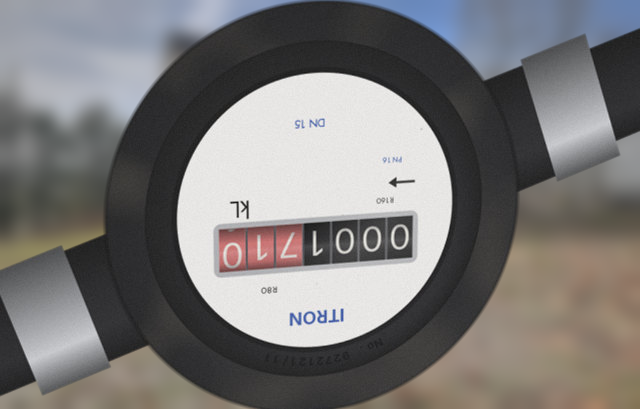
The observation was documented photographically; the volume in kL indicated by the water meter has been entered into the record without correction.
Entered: 1.710 kL
